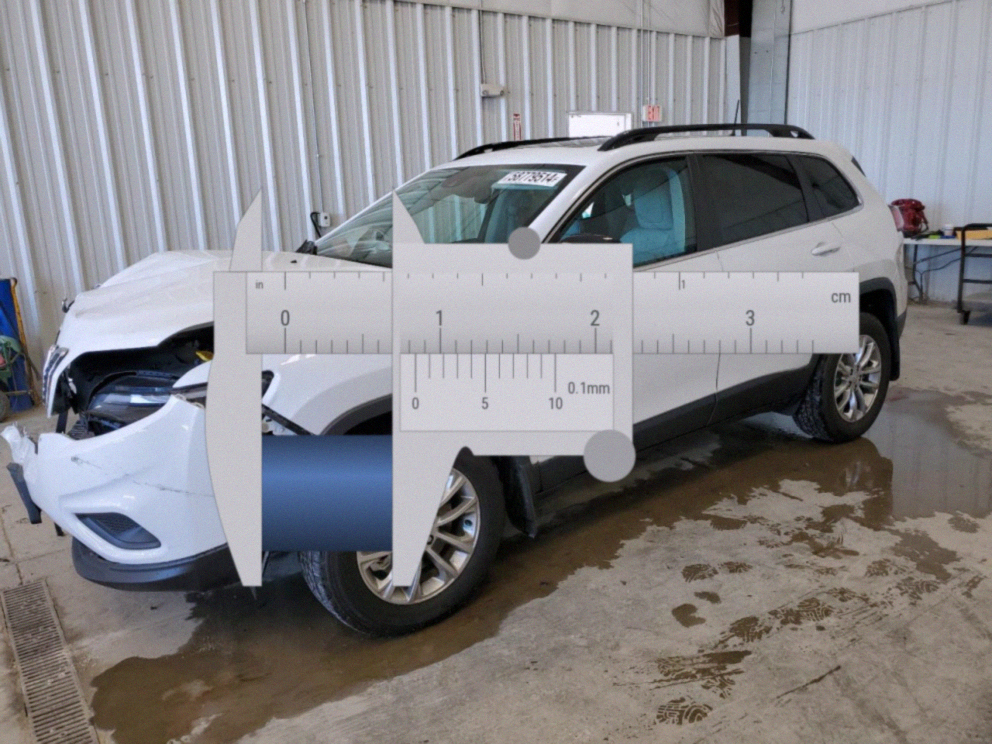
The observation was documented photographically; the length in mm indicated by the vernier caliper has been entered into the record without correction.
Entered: 8.4 mm
